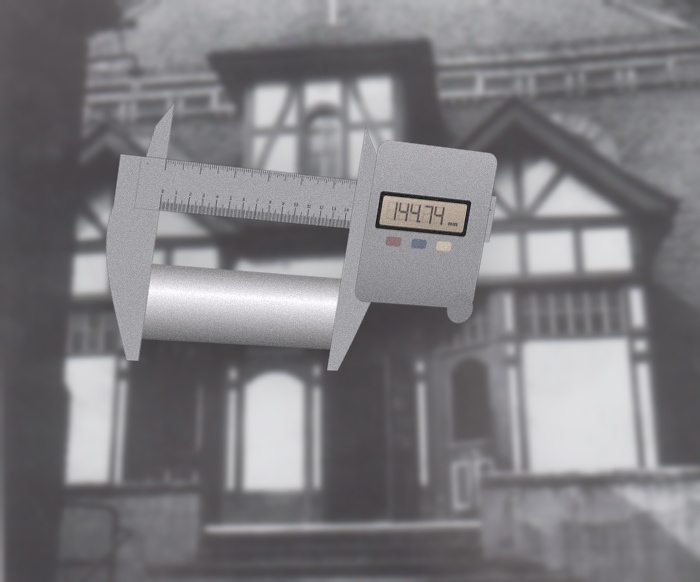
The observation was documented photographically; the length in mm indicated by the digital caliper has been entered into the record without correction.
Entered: 144.74 mm
